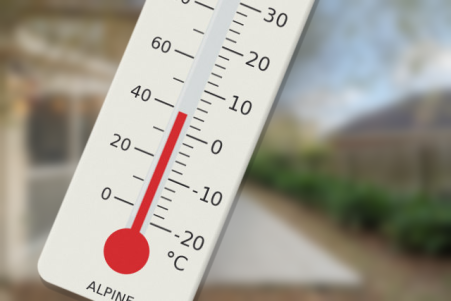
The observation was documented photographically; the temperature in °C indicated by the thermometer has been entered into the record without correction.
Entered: 4 °C
